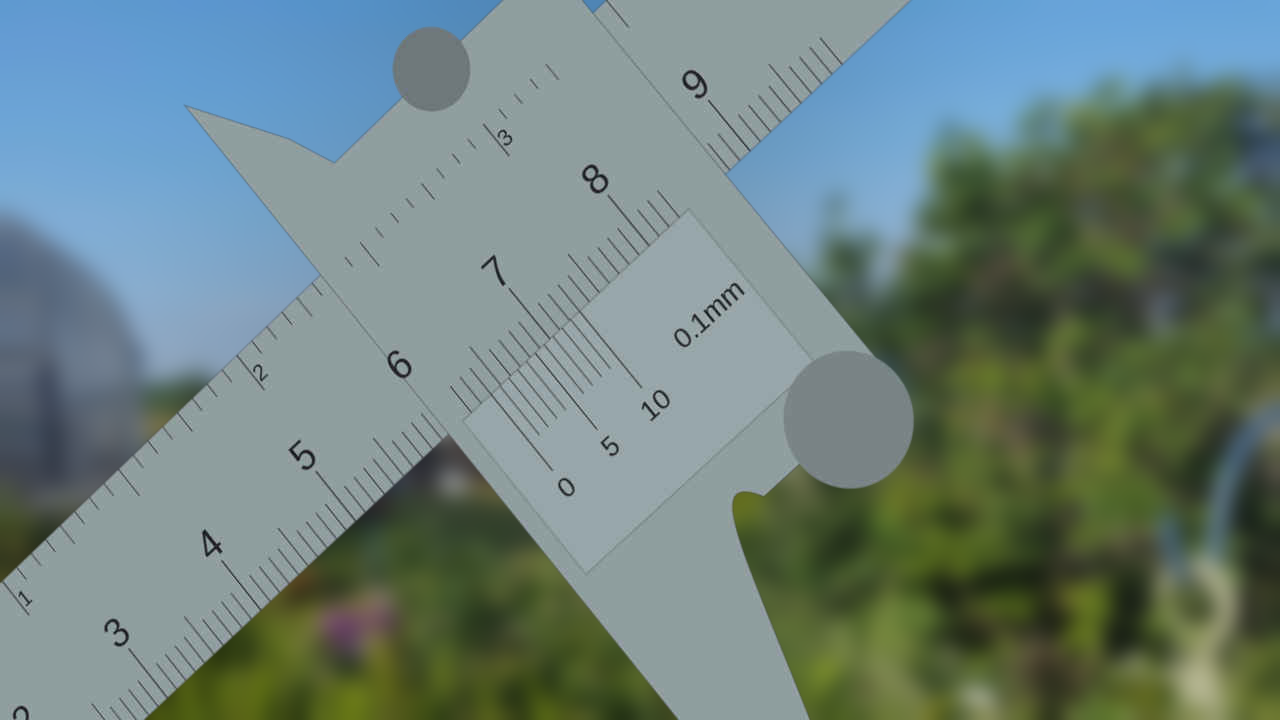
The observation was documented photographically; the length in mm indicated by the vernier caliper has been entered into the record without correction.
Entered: 64.0 mm
